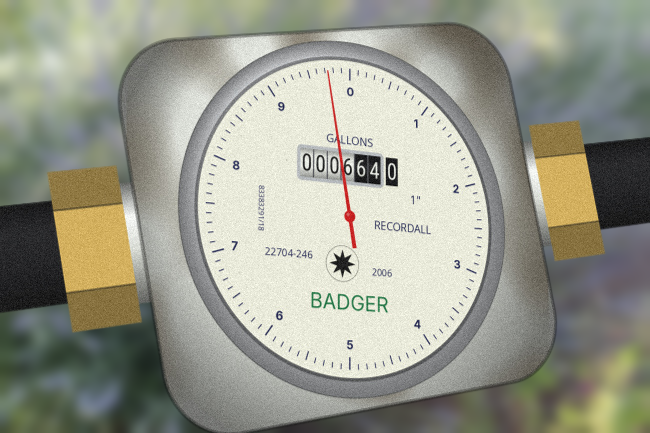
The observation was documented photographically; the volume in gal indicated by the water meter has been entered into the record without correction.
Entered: 6639.7 gal
